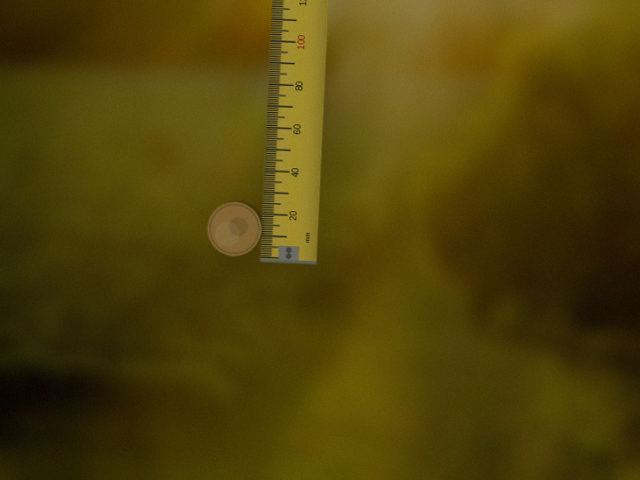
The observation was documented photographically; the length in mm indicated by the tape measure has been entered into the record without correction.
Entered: 25 mm
